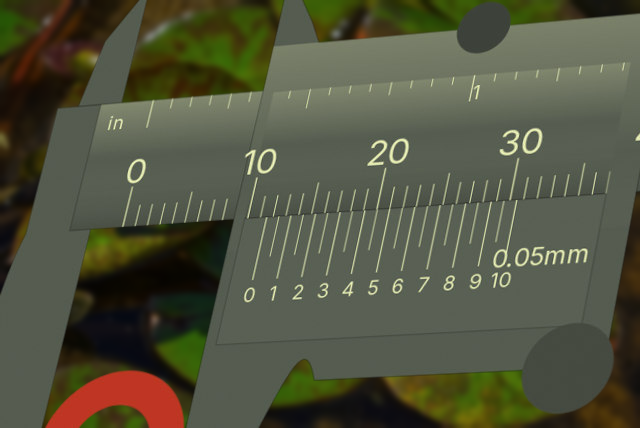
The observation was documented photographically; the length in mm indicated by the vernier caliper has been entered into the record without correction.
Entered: 11.5 mm
